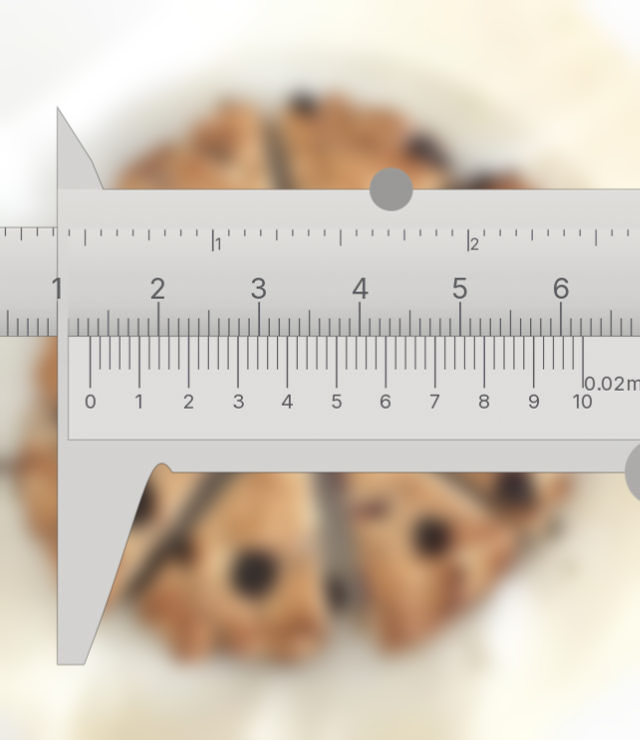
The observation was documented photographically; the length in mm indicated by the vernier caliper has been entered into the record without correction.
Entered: 13.2 mm
